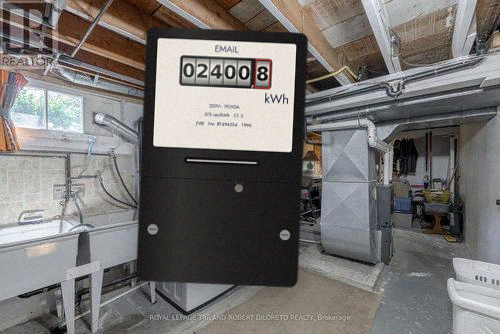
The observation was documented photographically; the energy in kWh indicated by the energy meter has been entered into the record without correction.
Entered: 2400.8 kWh
